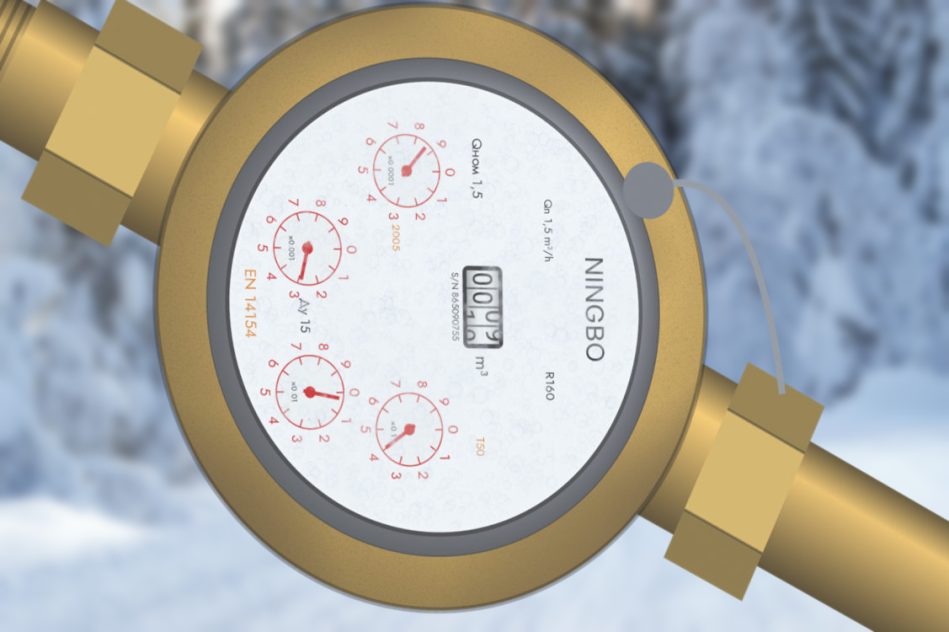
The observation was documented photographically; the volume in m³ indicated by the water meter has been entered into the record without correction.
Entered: 9.4028 m³
